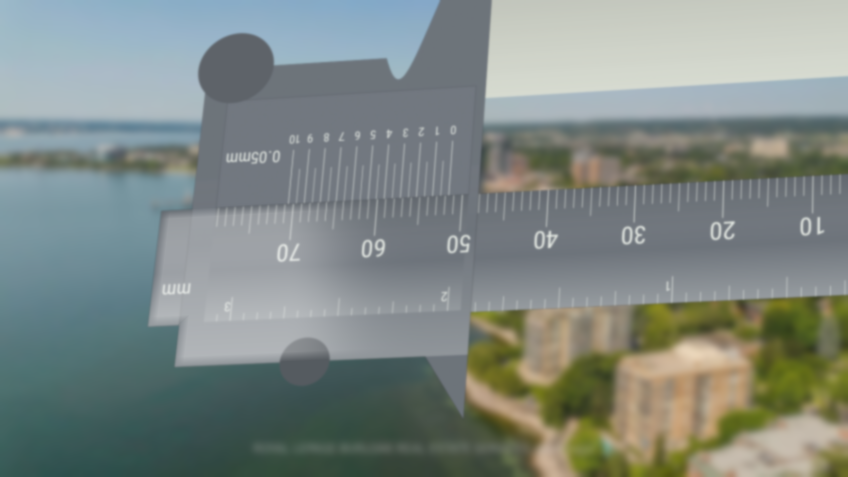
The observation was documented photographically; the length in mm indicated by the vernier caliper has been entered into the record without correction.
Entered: 51.6 mm
